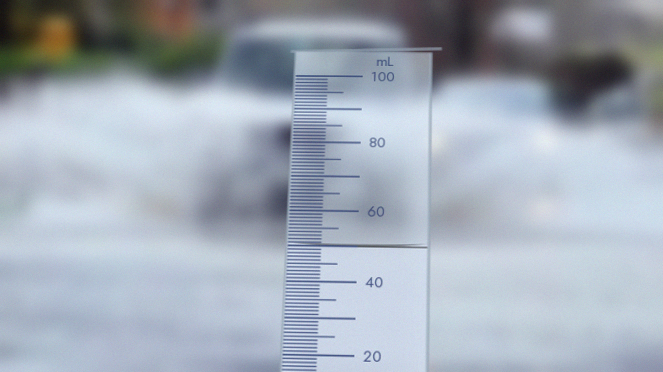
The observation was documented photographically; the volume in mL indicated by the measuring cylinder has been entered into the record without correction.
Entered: 50 mL
